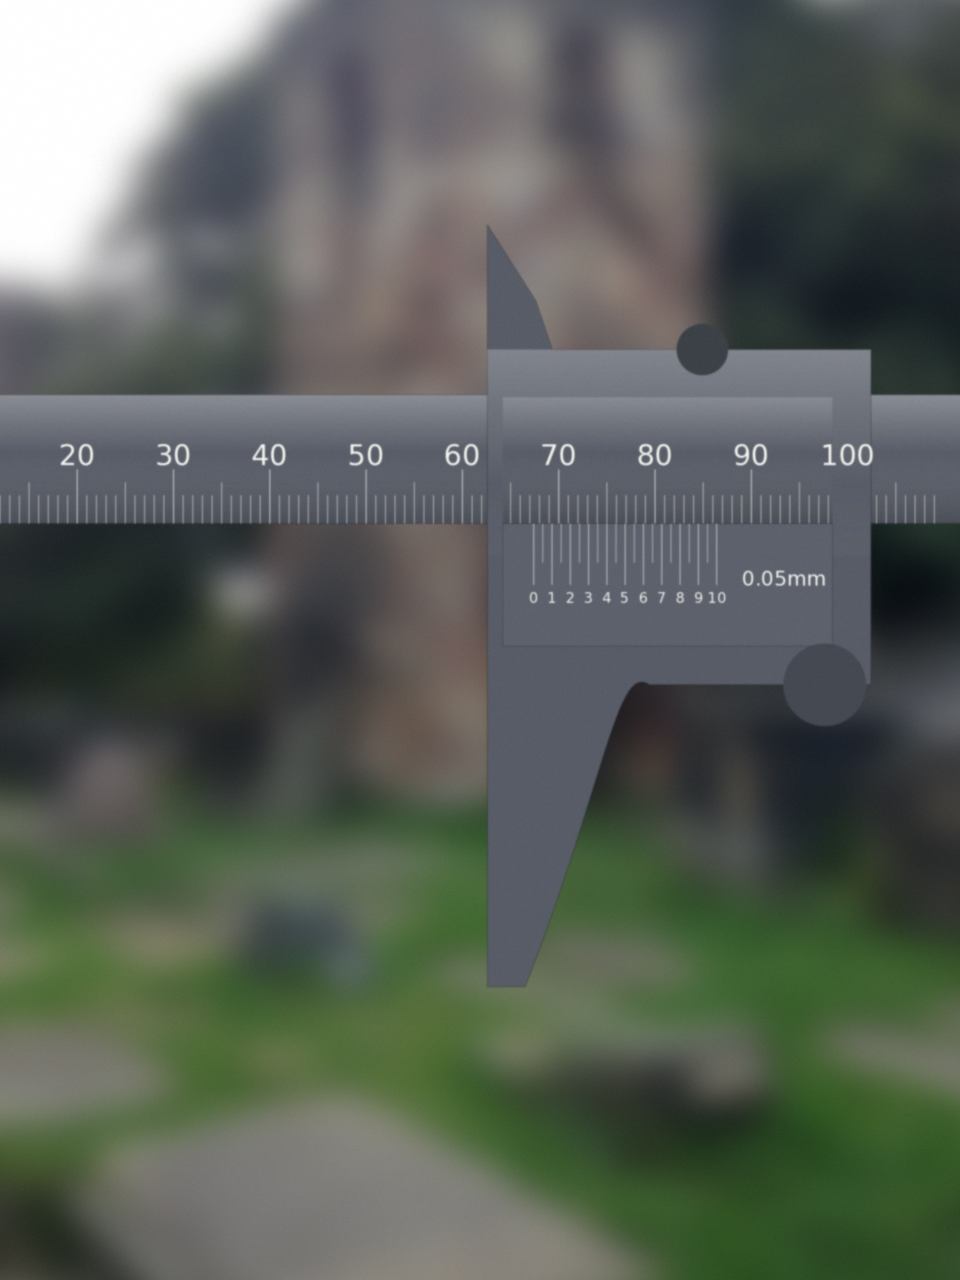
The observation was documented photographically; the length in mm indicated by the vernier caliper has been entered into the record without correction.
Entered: 67.4 mm
